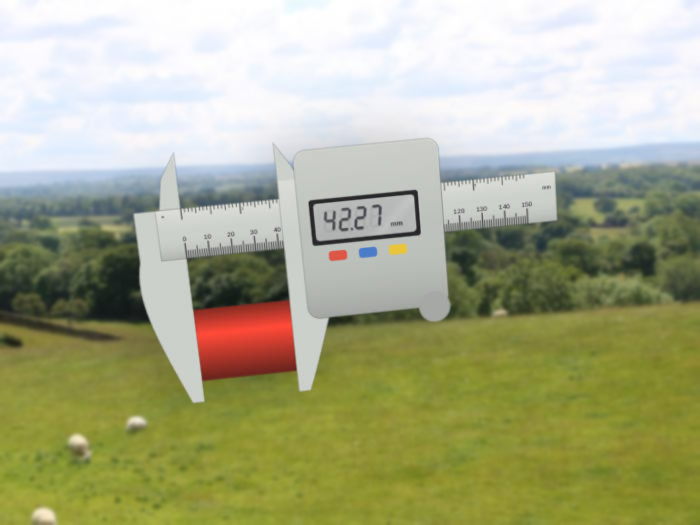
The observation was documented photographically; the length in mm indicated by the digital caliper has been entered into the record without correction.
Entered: 42.27 mm
